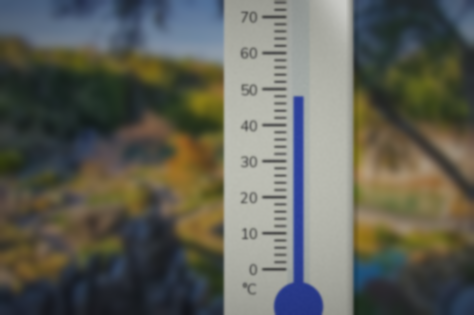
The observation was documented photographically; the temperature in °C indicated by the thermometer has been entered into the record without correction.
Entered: 48 °C
